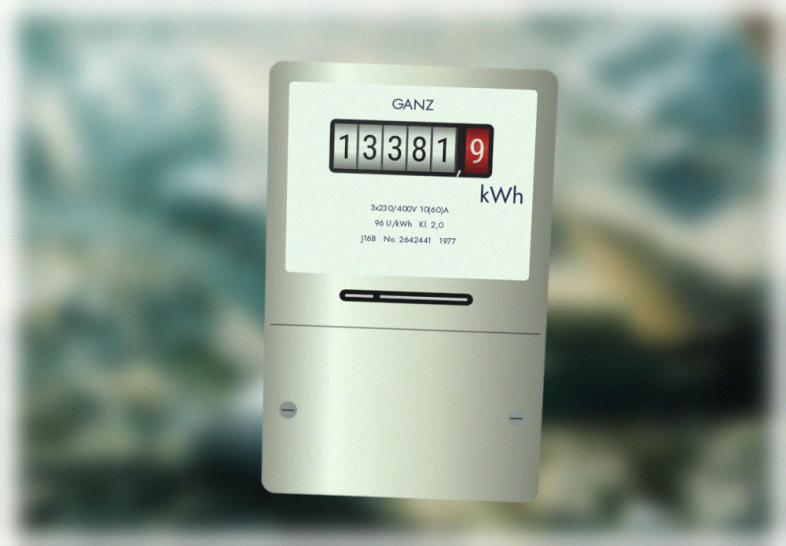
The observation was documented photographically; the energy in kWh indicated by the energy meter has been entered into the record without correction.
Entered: 13381.9 kWh
